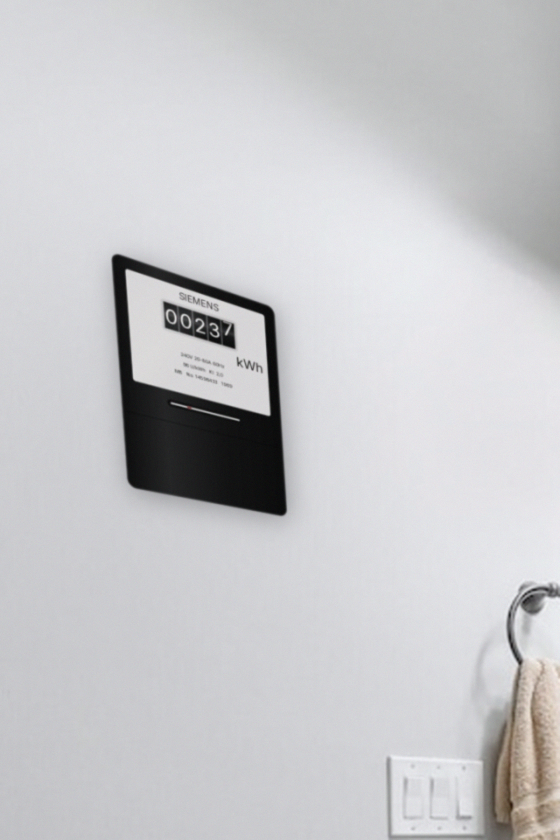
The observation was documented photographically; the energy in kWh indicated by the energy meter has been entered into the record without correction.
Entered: 237 kWh
